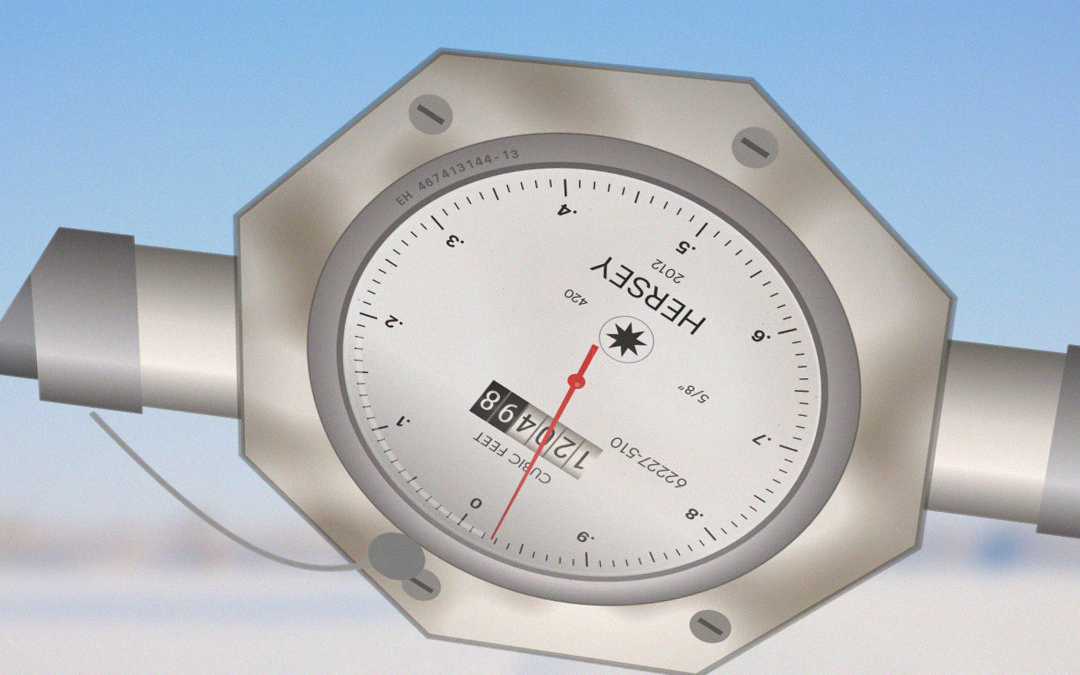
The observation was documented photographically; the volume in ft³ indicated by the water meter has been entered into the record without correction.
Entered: 120497.97 ft³
